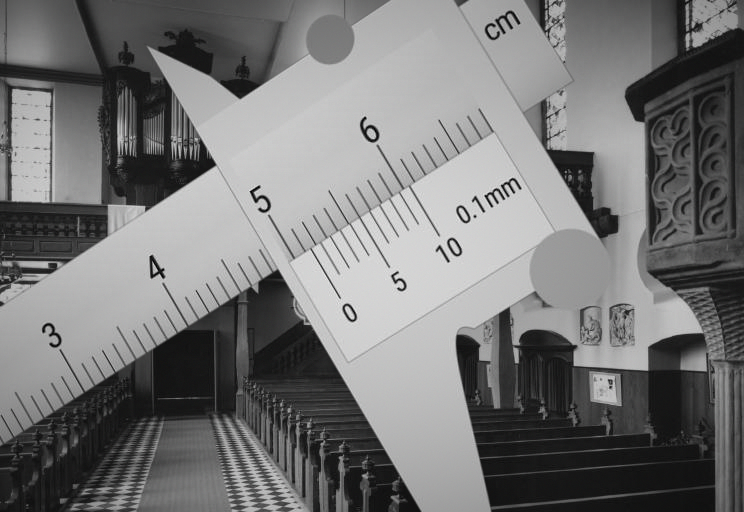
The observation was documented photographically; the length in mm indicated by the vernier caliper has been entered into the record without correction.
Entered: 51.5 mm
